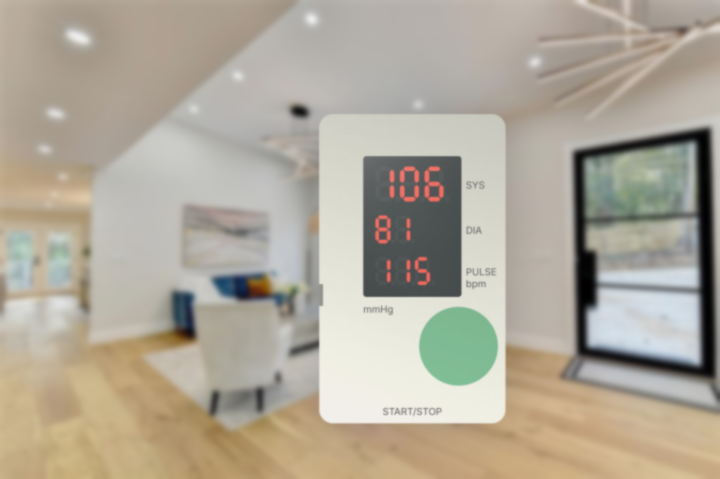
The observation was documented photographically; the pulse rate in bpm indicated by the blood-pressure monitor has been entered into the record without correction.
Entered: 115 bpm
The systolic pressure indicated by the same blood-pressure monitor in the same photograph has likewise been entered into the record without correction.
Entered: 106 mmHg
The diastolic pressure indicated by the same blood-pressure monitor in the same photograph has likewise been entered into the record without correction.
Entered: 81 mmHg
